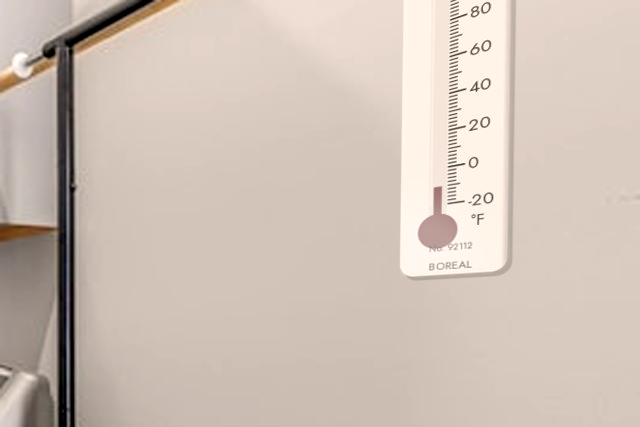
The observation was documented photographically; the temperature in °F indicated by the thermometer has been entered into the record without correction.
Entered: -10 °F
